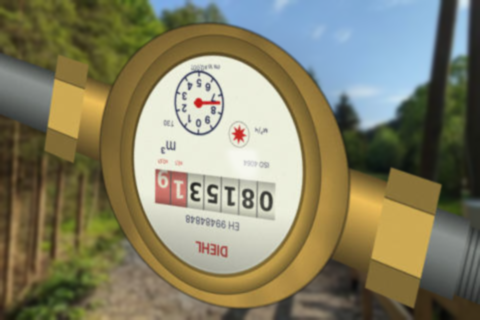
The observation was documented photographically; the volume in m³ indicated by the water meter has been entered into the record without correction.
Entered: 8153.187 m³
